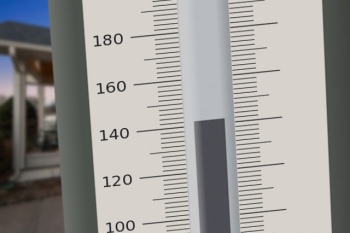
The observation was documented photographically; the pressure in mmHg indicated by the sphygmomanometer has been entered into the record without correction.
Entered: 142 mmHg
